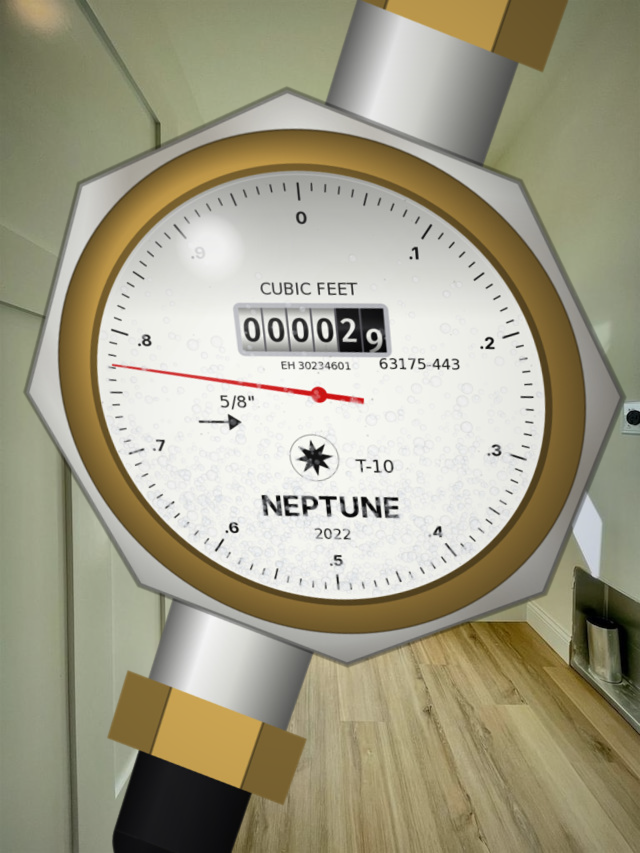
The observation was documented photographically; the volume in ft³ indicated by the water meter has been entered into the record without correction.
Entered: 28.77 ft³
